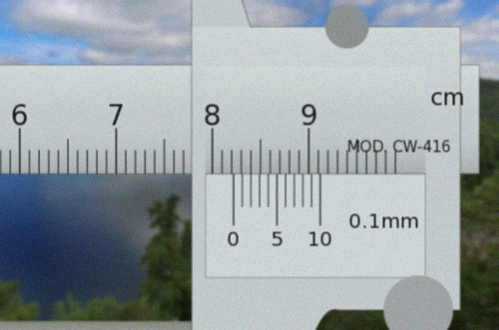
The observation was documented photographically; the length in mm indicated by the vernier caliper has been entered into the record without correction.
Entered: 82.2 mm
